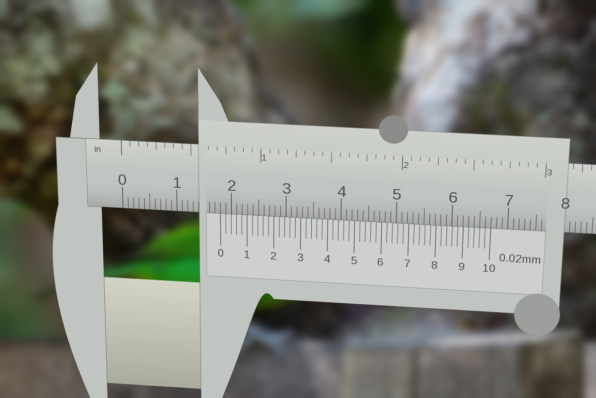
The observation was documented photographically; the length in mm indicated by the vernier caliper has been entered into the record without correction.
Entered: 18.0 mm
